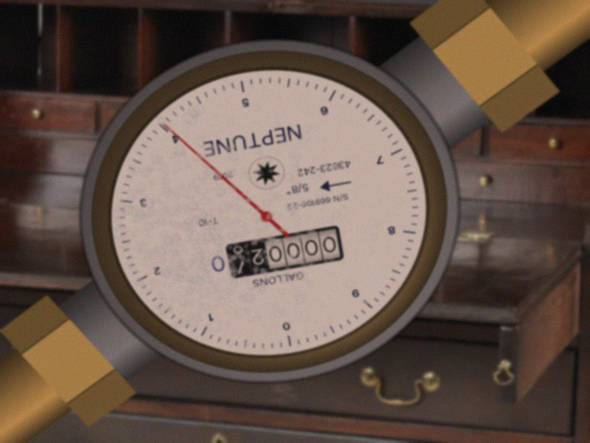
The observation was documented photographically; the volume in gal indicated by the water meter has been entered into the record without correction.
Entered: 274.0 gal
